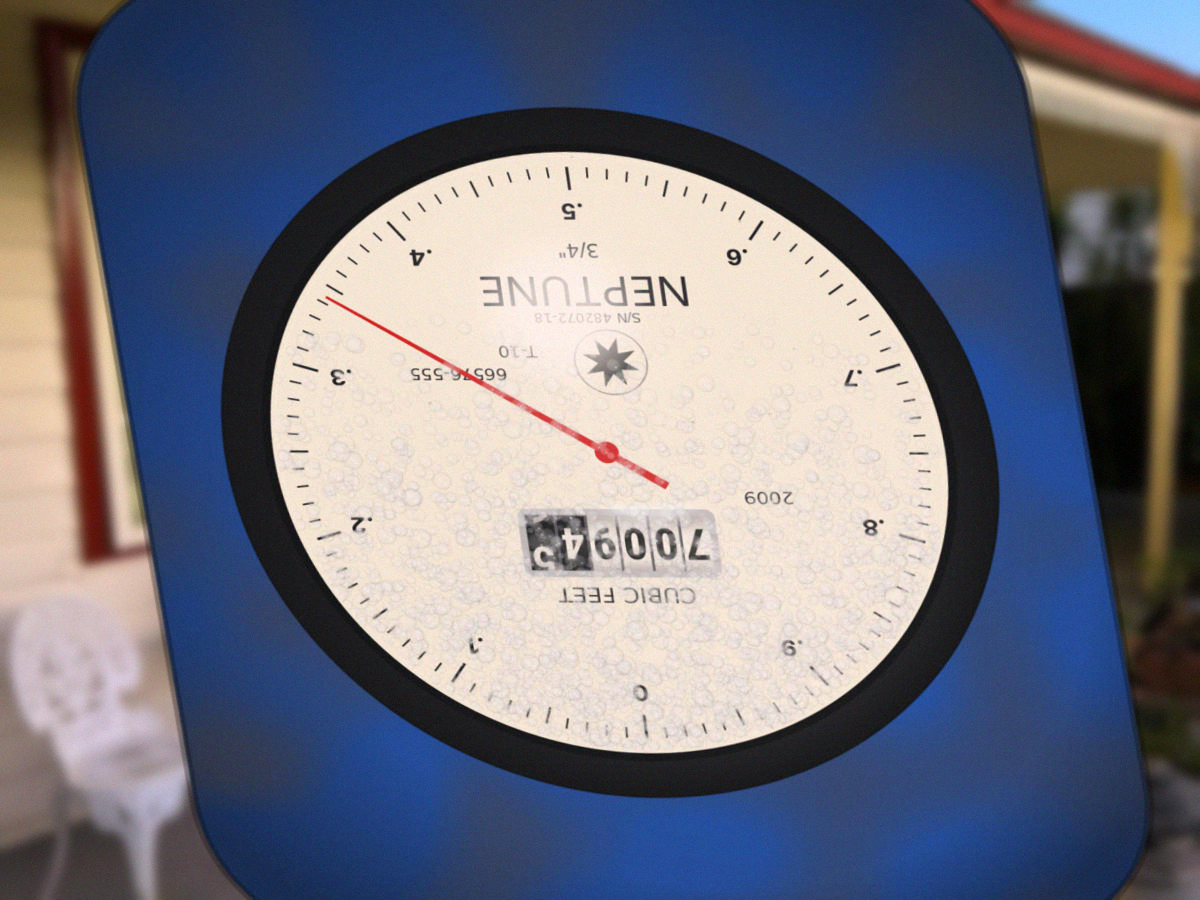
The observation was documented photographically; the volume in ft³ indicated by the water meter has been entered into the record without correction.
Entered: 700945.34 ft³
